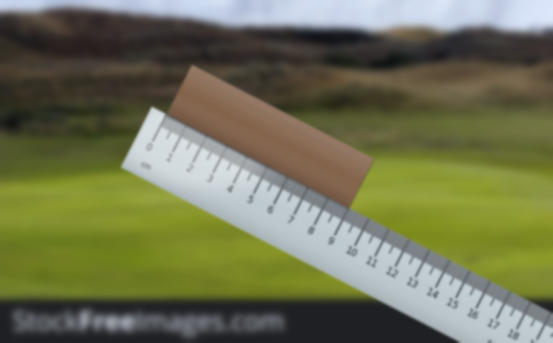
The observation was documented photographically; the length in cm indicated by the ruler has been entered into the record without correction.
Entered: 9 cm
